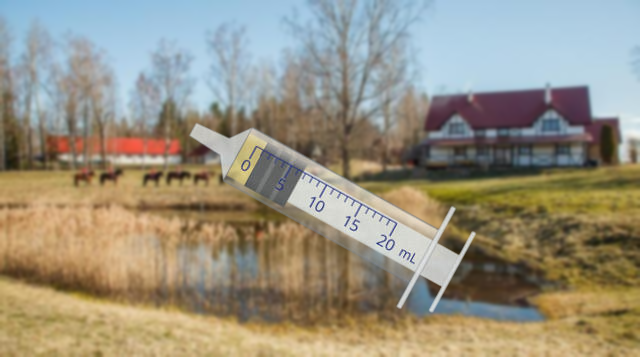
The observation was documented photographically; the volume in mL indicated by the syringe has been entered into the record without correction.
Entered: 1 mL
